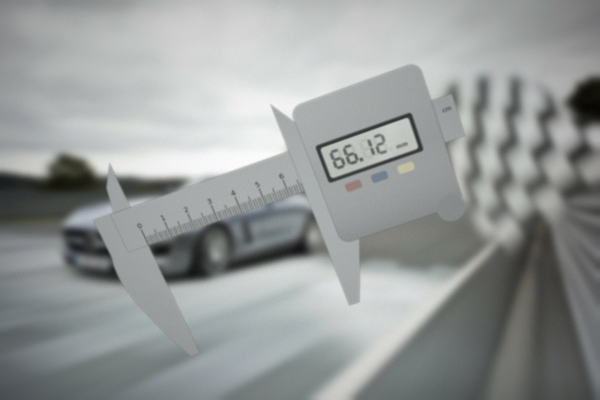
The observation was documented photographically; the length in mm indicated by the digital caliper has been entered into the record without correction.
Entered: 66.12 mm
